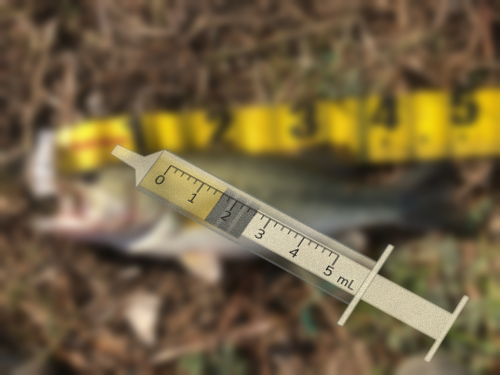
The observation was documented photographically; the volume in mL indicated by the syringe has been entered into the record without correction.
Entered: 1.6 mL
